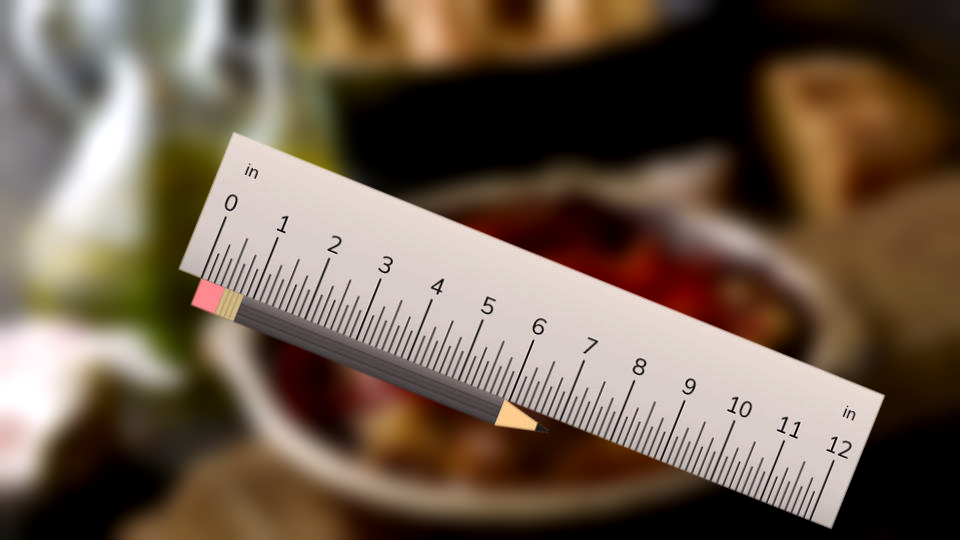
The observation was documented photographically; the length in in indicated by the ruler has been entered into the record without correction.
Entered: 6.875 in
